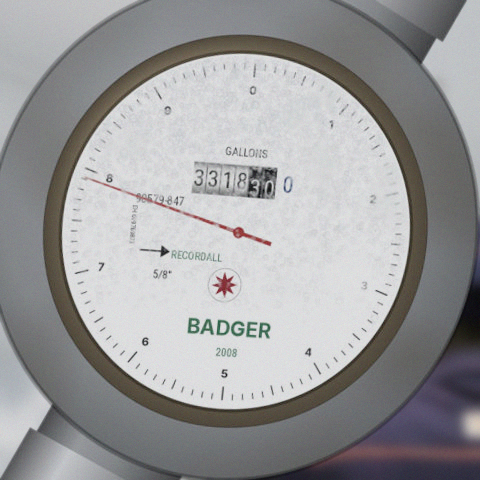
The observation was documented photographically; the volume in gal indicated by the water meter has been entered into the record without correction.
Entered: 3318297.9 gal
